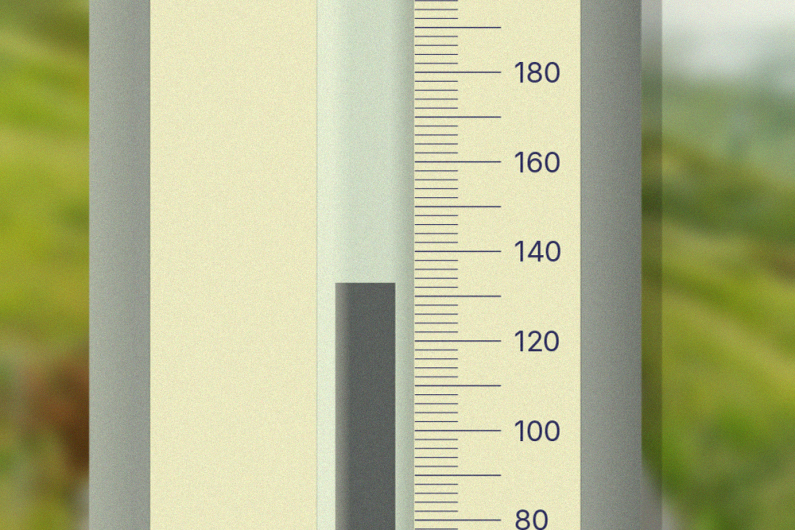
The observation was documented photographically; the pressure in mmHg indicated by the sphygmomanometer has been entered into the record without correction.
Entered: 133 mmHg
